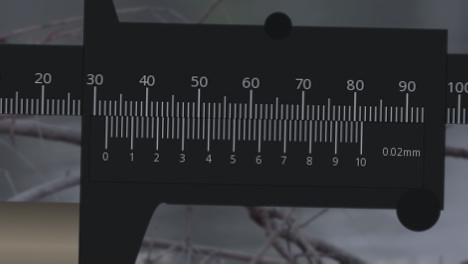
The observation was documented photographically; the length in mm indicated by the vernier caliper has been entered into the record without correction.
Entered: 32.4 mm
